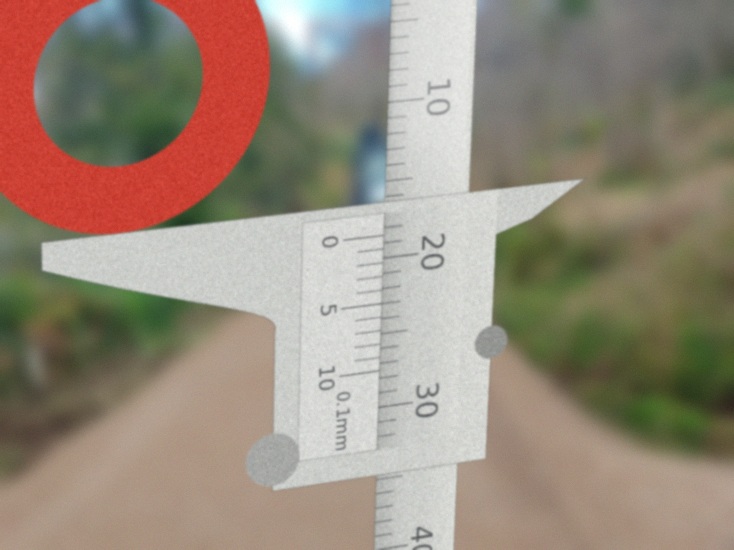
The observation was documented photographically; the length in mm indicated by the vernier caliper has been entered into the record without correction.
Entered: 18.5 mm
